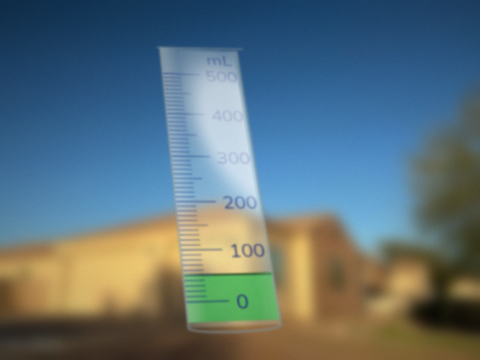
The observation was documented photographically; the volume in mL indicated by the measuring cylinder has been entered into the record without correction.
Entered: 50 mL
